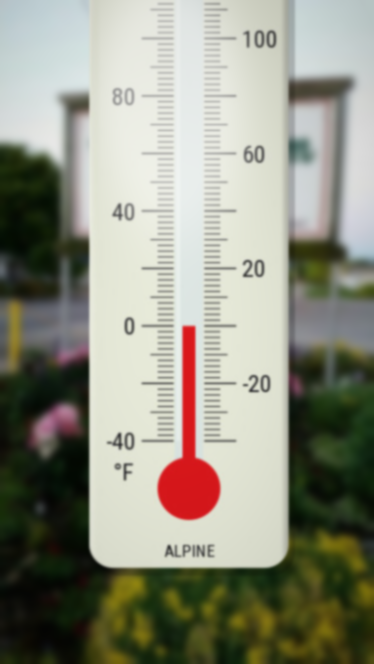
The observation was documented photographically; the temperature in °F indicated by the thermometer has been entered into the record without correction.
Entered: 0 °F
